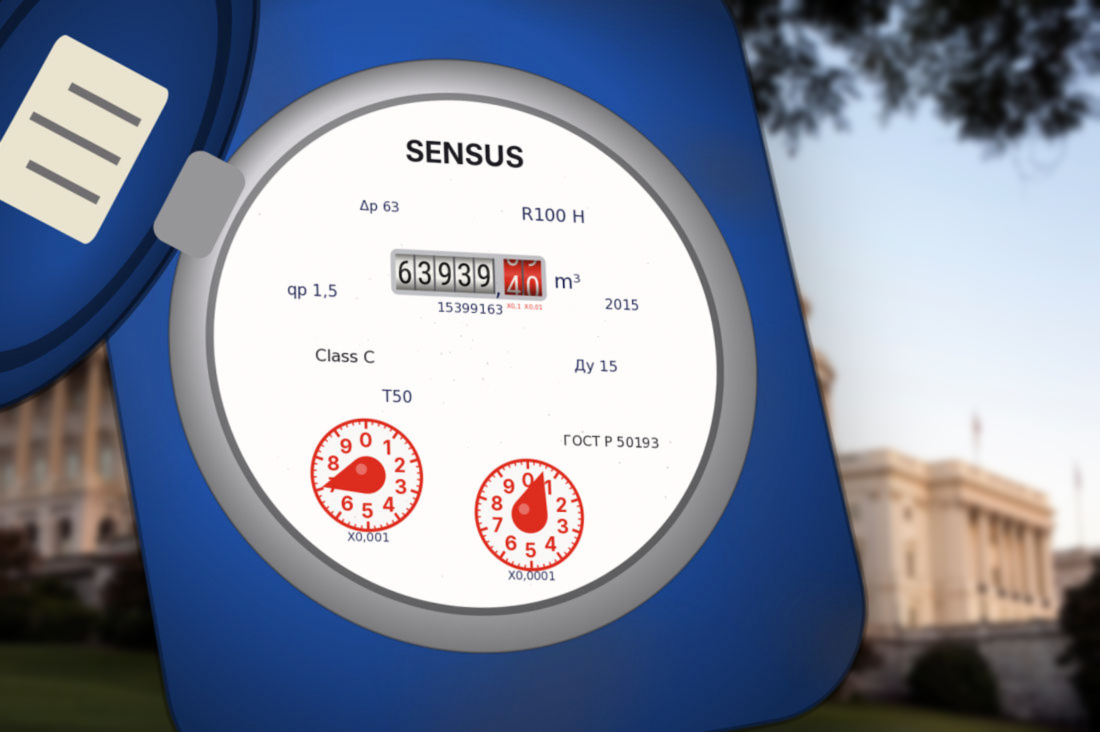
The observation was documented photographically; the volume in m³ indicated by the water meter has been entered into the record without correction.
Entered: 63939.3970 m³
